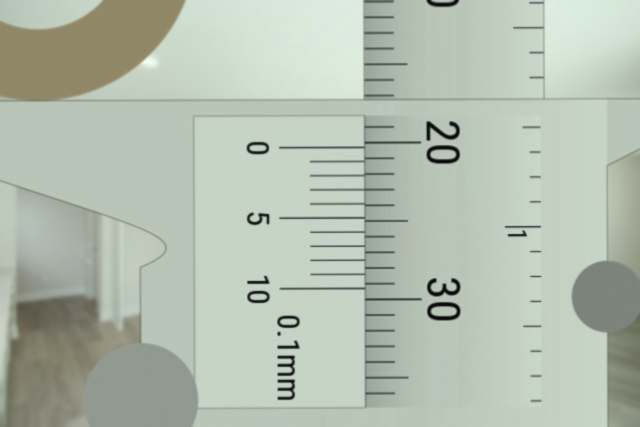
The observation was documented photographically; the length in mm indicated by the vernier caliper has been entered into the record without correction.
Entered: 20.3 mm
